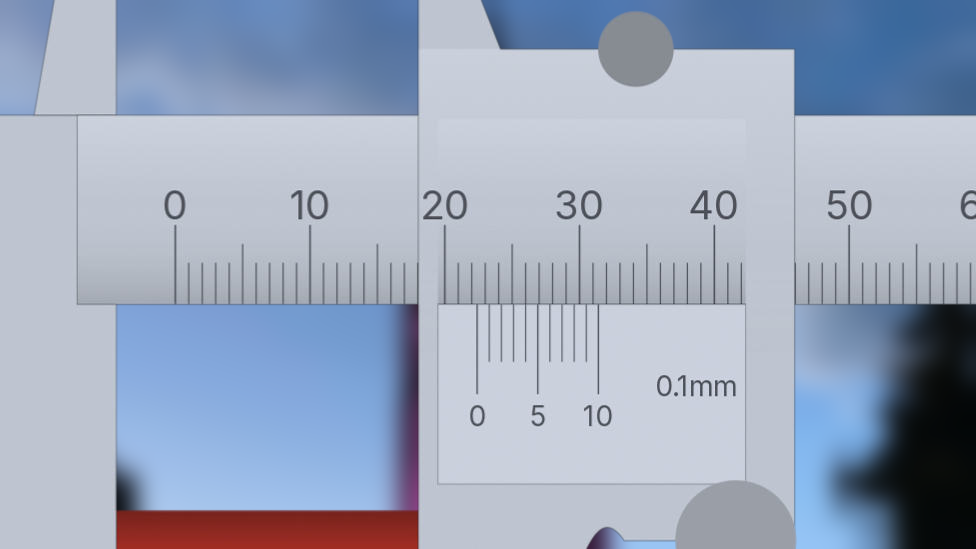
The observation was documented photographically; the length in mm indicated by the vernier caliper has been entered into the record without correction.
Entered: 22.4 mm
